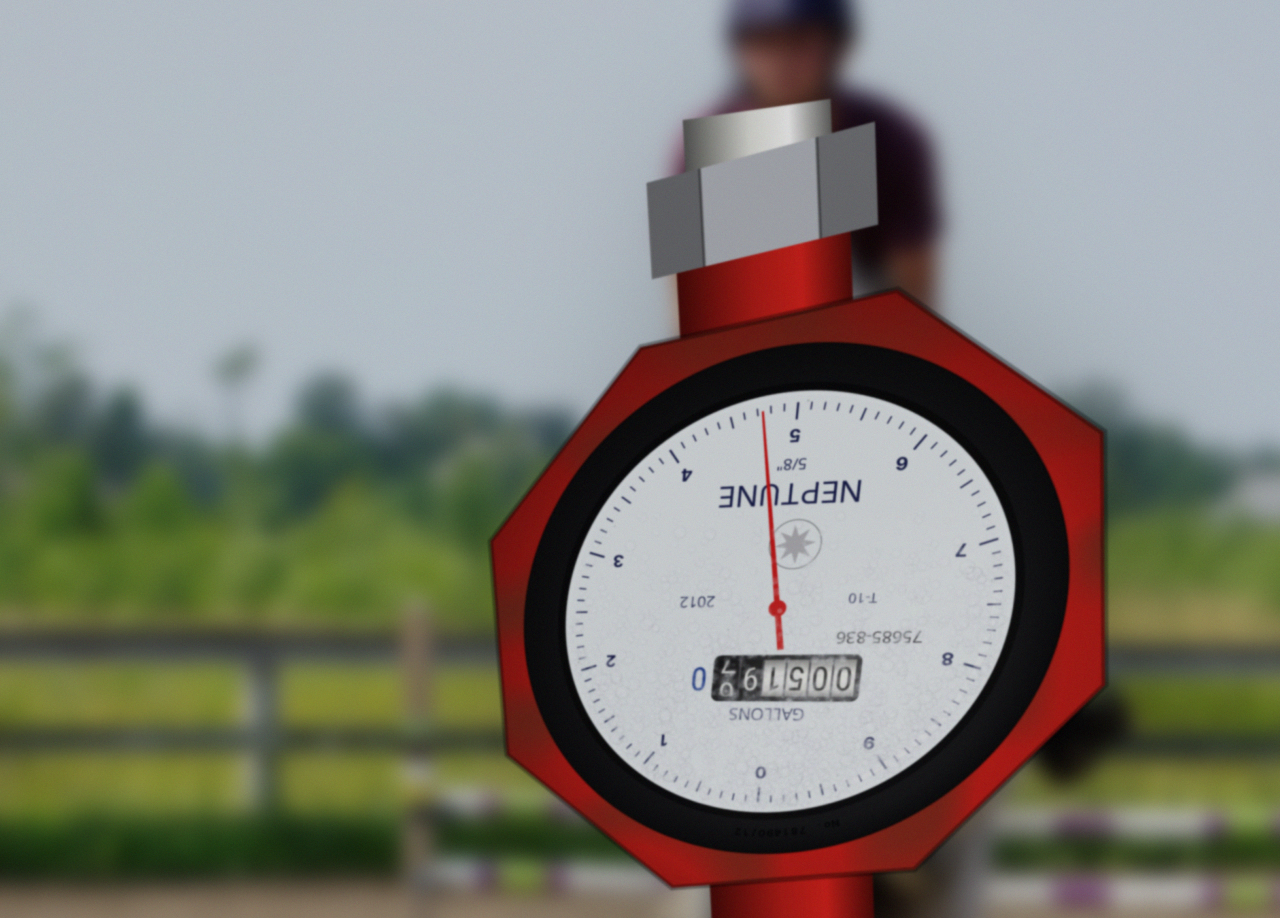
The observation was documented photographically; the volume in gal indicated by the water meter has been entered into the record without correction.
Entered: 51964.7 gal
